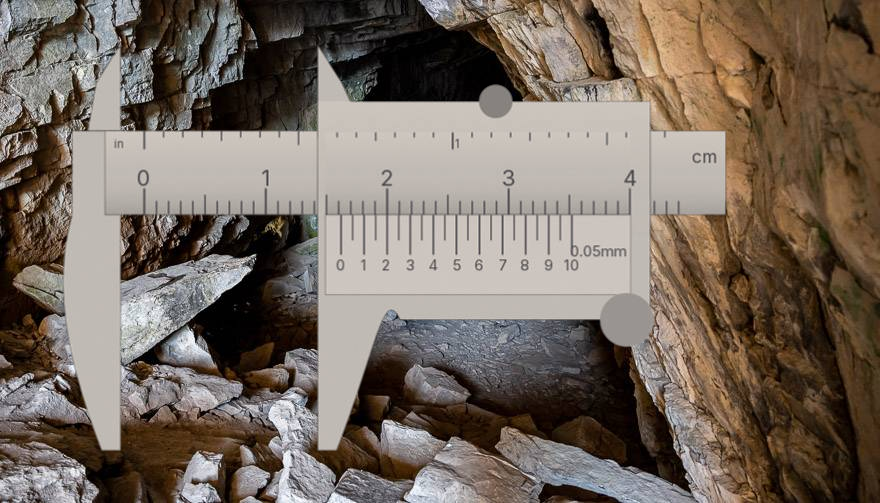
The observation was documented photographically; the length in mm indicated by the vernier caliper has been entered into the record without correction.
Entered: 16.2 mm
